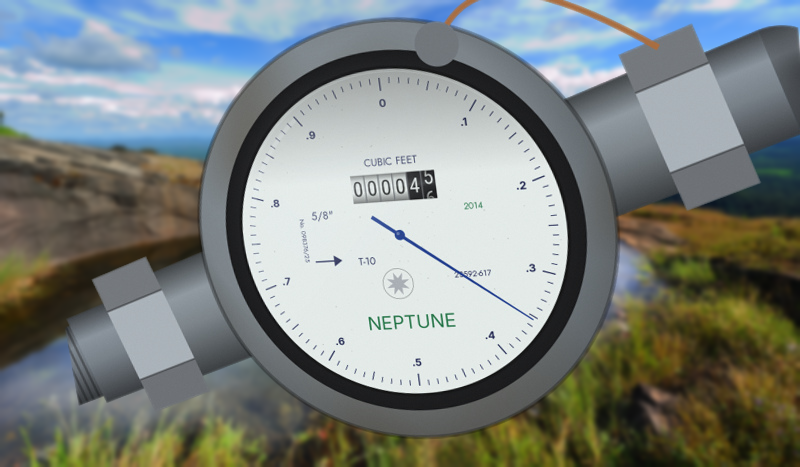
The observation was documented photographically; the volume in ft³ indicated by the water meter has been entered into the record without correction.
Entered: 45.35 ft³
